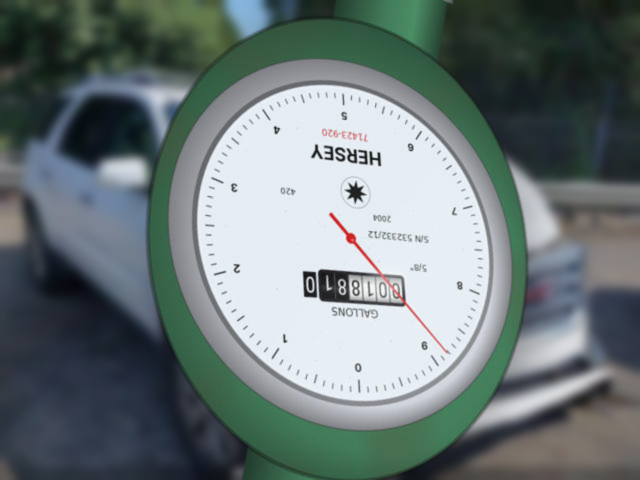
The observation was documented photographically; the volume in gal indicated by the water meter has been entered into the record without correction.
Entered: 18808.8 gal
